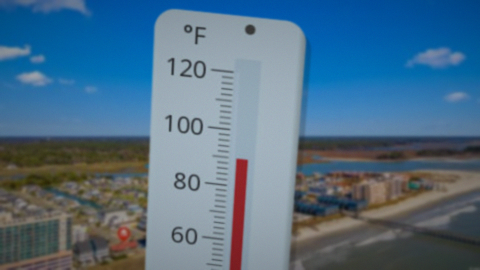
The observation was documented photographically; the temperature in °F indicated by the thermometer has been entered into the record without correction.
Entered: 90 °F
